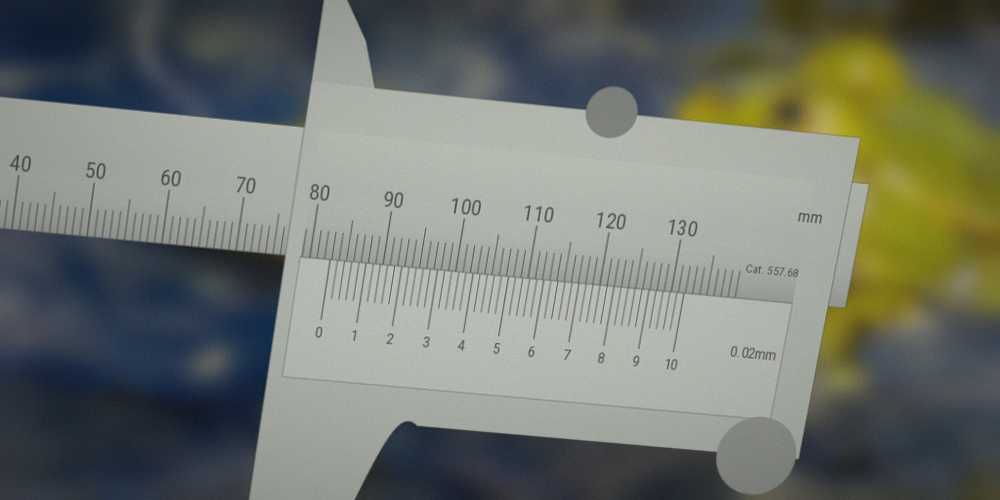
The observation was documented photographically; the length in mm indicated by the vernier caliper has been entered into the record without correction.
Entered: 82.8 mm
